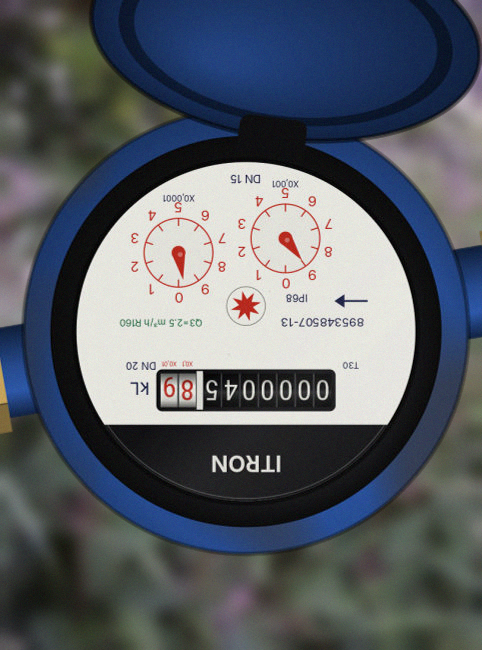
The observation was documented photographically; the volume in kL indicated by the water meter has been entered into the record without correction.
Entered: 45.8889 kL
